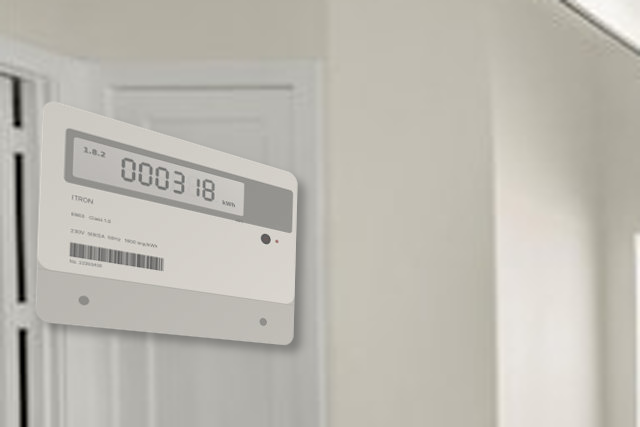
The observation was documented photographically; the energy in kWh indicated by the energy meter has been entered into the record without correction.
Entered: 318 kWh
